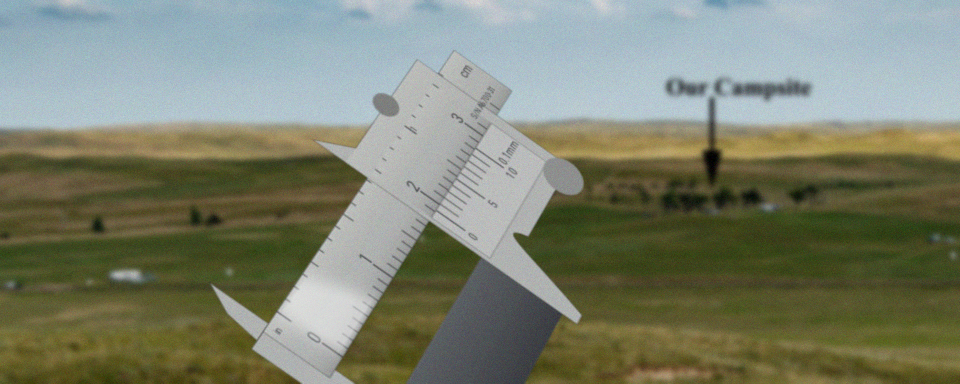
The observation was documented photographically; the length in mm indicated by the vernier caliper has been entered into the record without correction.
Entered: 19.2 mm
